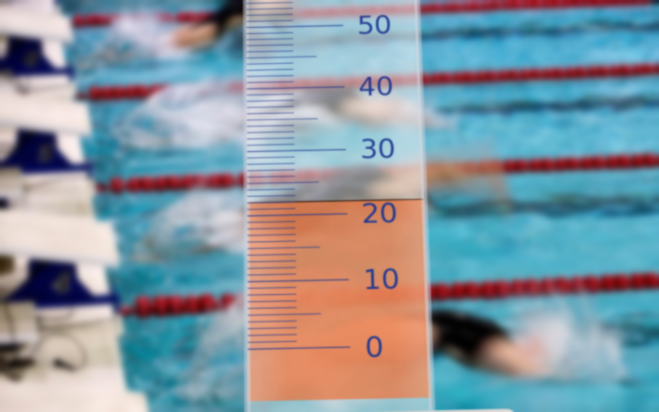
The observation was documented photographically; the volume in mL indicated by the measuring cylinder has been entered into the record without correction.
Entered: 22 mL
